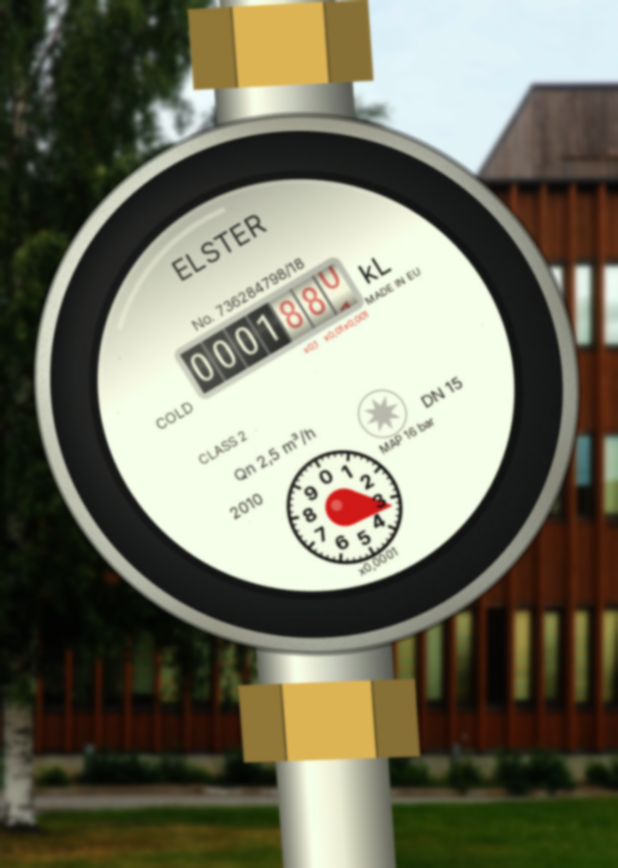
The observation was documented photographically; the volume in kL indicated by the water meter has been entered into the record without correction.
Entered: 1.8803 kL
